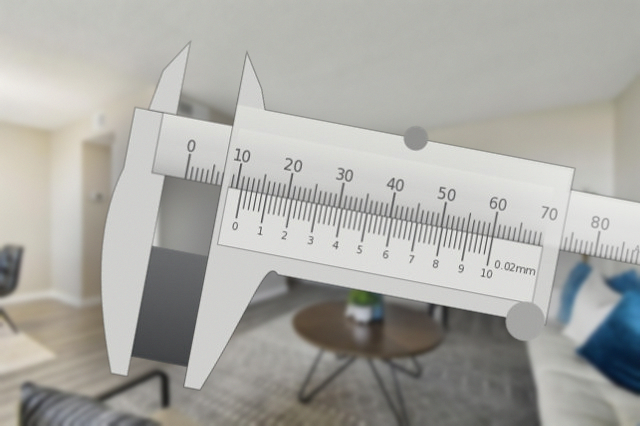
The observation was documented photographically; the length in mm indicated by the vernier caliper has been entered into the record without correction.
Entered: 11.0 mm
